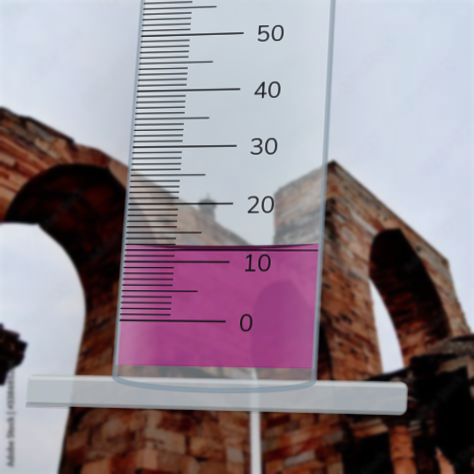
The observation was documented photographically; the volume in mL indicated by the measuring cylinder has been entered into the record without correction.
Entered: 12 mL
